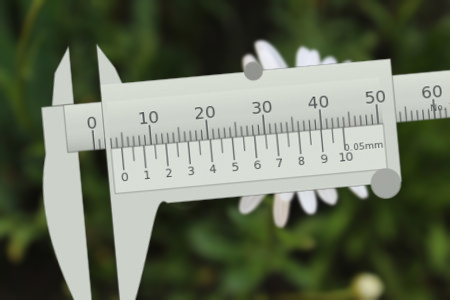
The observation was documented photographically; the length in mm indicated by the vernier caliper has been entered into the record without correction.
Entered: 4.8 mm
